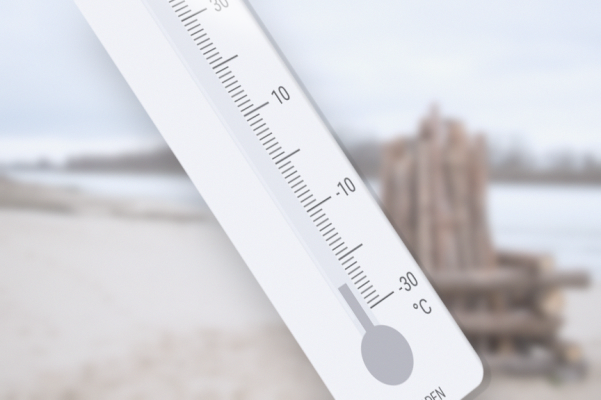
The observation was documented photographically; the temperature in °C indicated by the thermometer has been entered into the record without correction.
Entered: -24 °C
